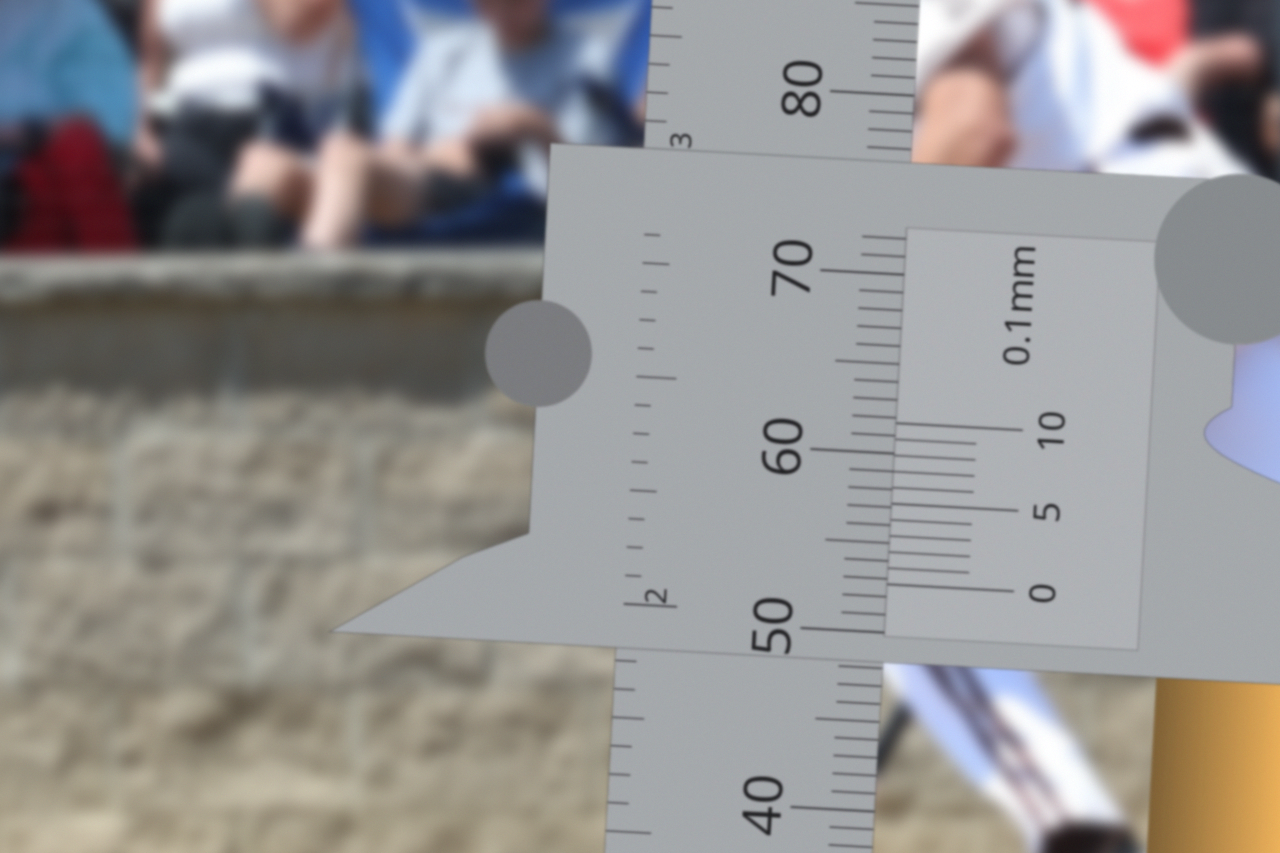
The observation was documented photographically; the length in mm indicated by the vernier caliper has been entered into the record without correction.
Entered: 52.7 mm
